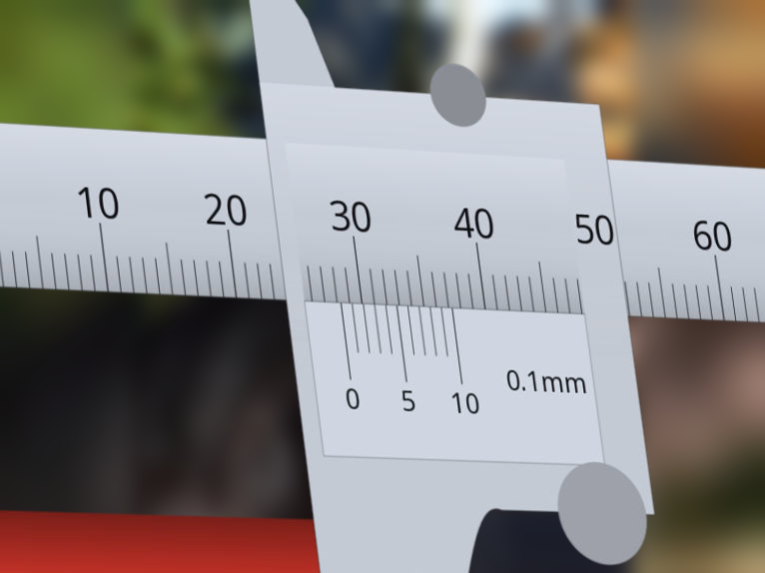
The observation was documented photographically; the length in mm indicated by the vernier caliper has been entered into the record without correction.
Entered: 28.3 mm
